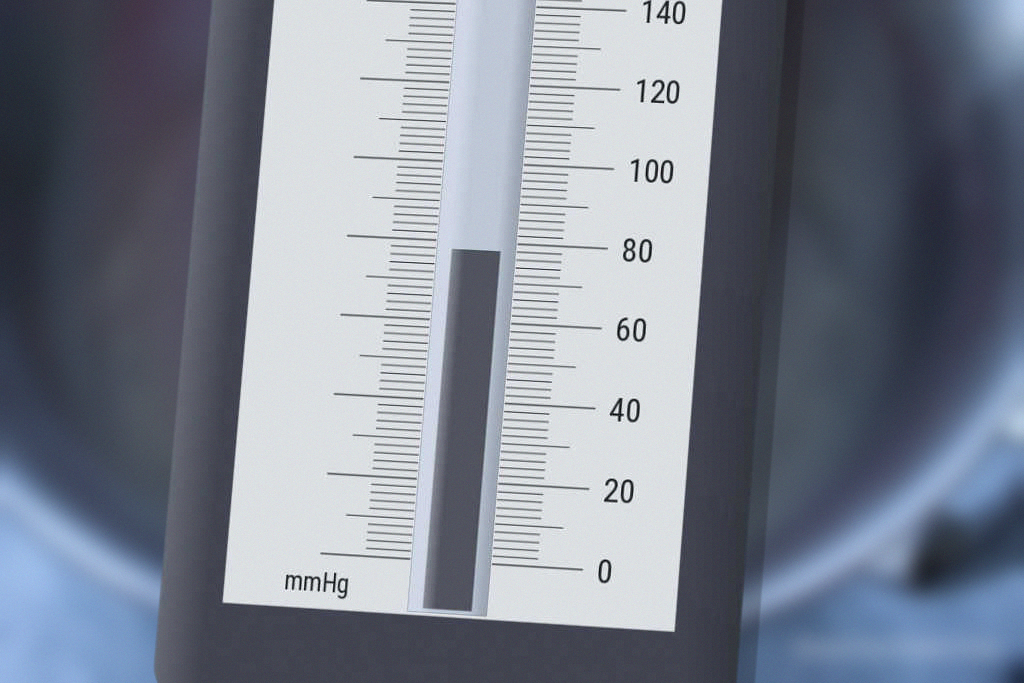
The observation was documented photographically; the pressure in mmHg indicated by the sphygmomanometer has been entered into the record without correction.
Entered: 78 mmHg
